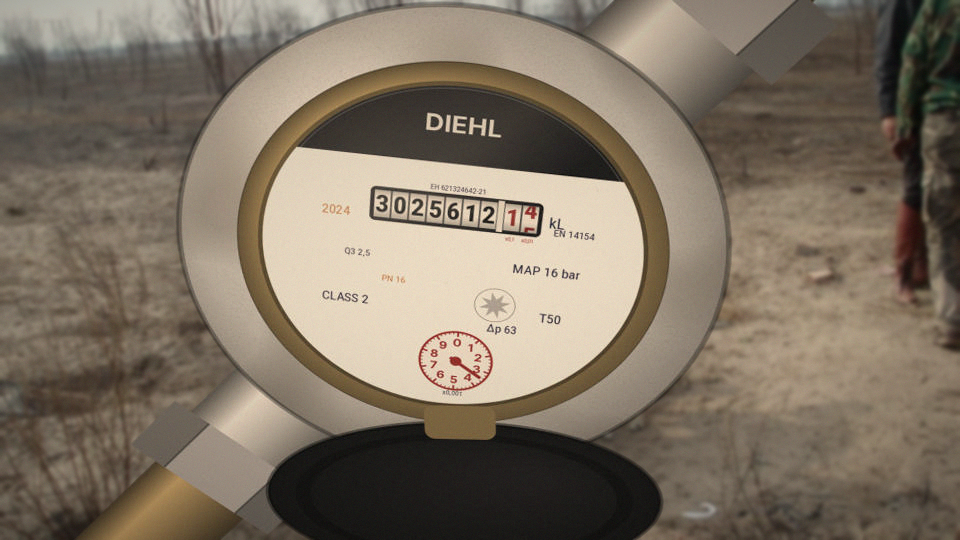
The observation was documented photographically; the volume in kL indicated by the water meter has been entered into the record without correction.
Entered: 3025612.143 kL
